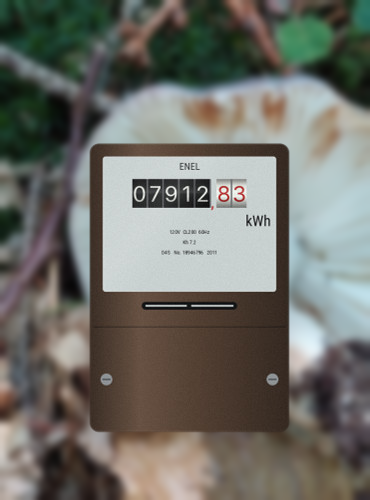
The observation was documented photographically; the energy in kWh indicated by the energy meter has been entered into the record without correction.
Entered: 7912.83 kWh
